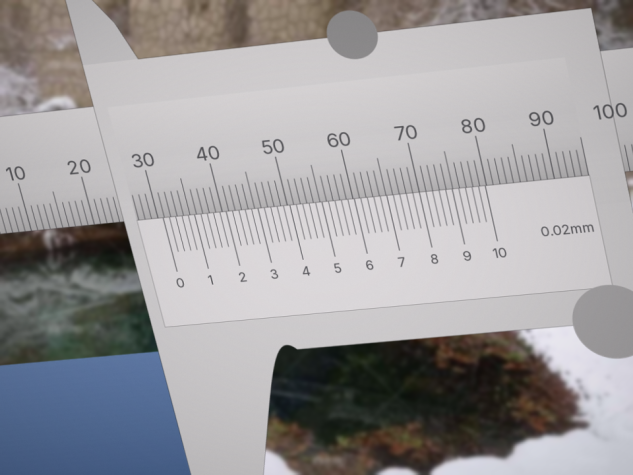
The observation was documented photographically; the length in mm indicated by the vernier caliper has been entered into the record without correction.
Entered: 30.8 mm
